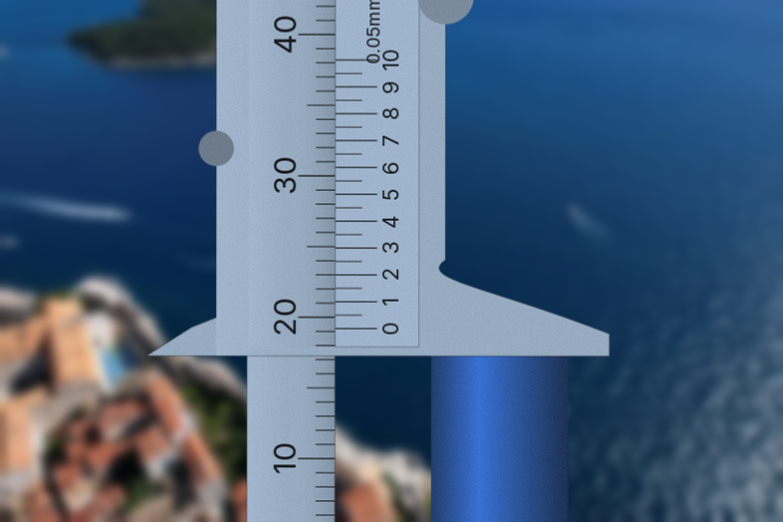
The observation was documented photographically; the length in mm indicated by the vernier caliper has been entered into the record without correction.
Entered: 19.2 mm
